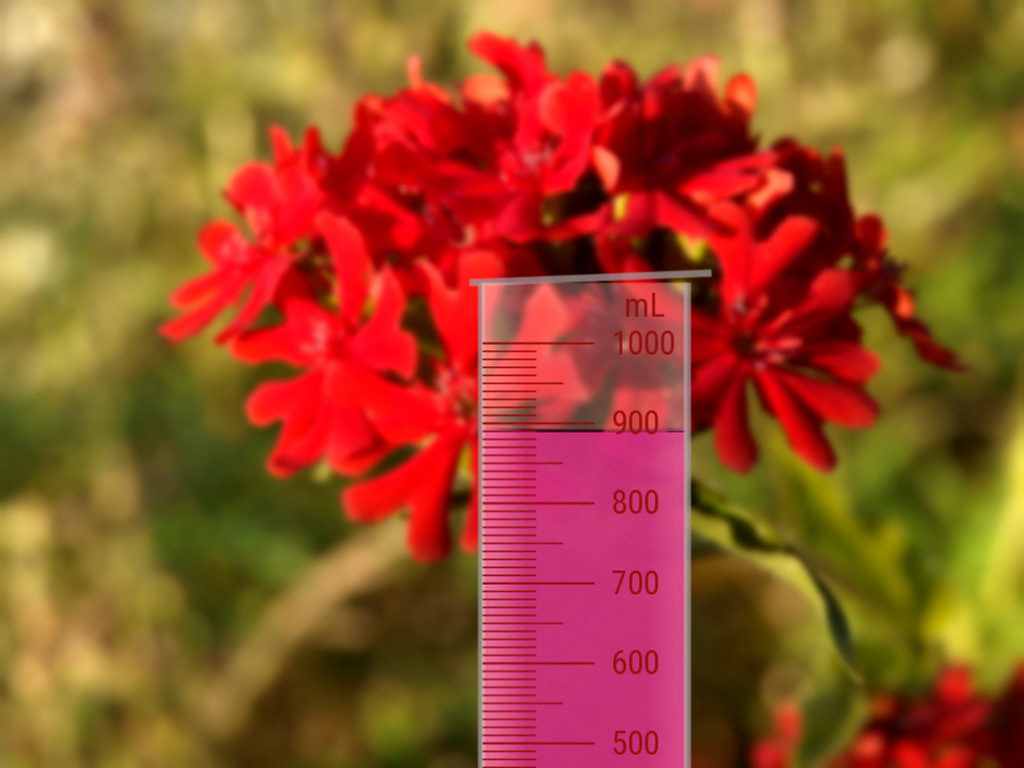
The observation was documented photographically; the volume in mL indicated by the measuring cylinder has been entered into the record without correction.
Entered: 890 mL
